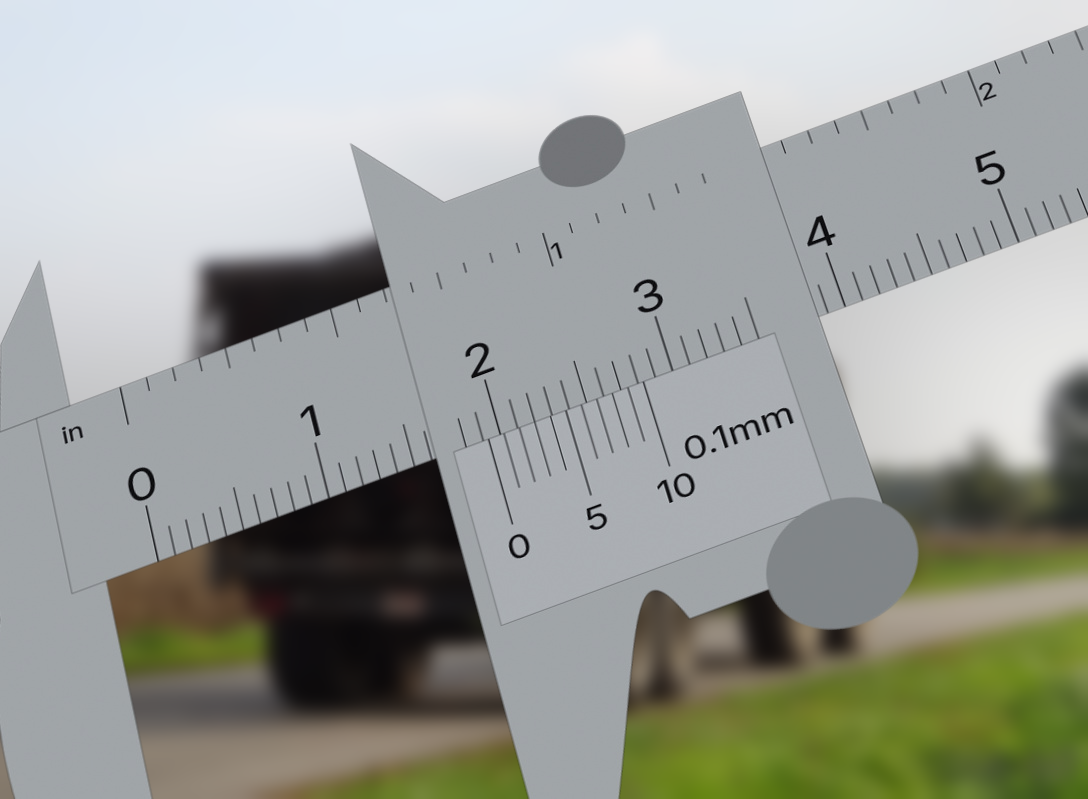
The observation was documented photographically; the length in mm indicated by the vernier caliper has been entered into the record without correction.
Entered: 19.3 mm
